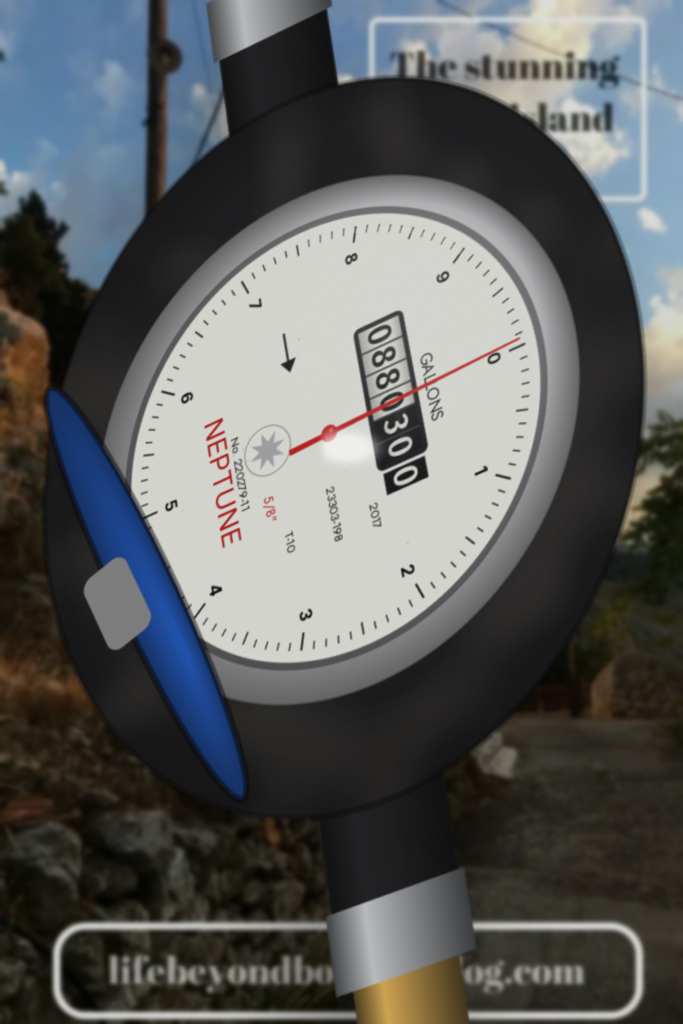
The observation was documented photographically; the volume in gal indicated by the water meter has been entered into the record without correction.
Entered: 880299.9 gal
